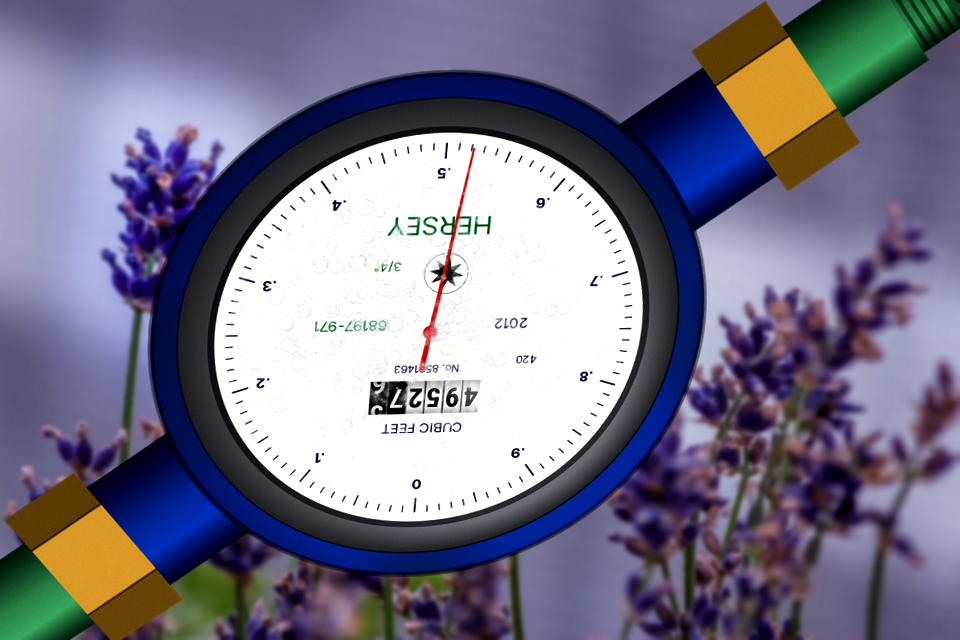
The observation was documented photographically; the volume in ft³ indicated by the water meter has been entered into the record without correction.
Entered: 495275.52 ft³
